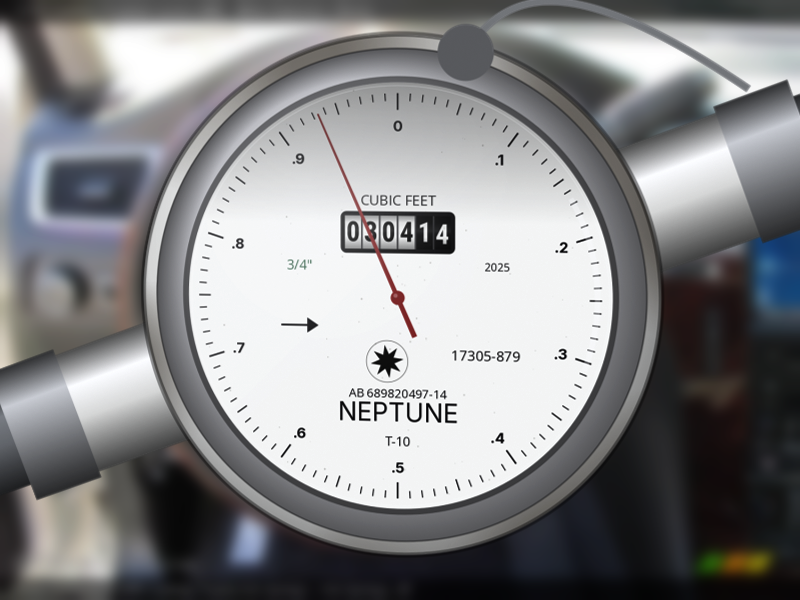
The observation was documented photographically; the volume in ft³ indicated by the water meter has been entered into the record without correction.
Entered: 30413.93 ft³
